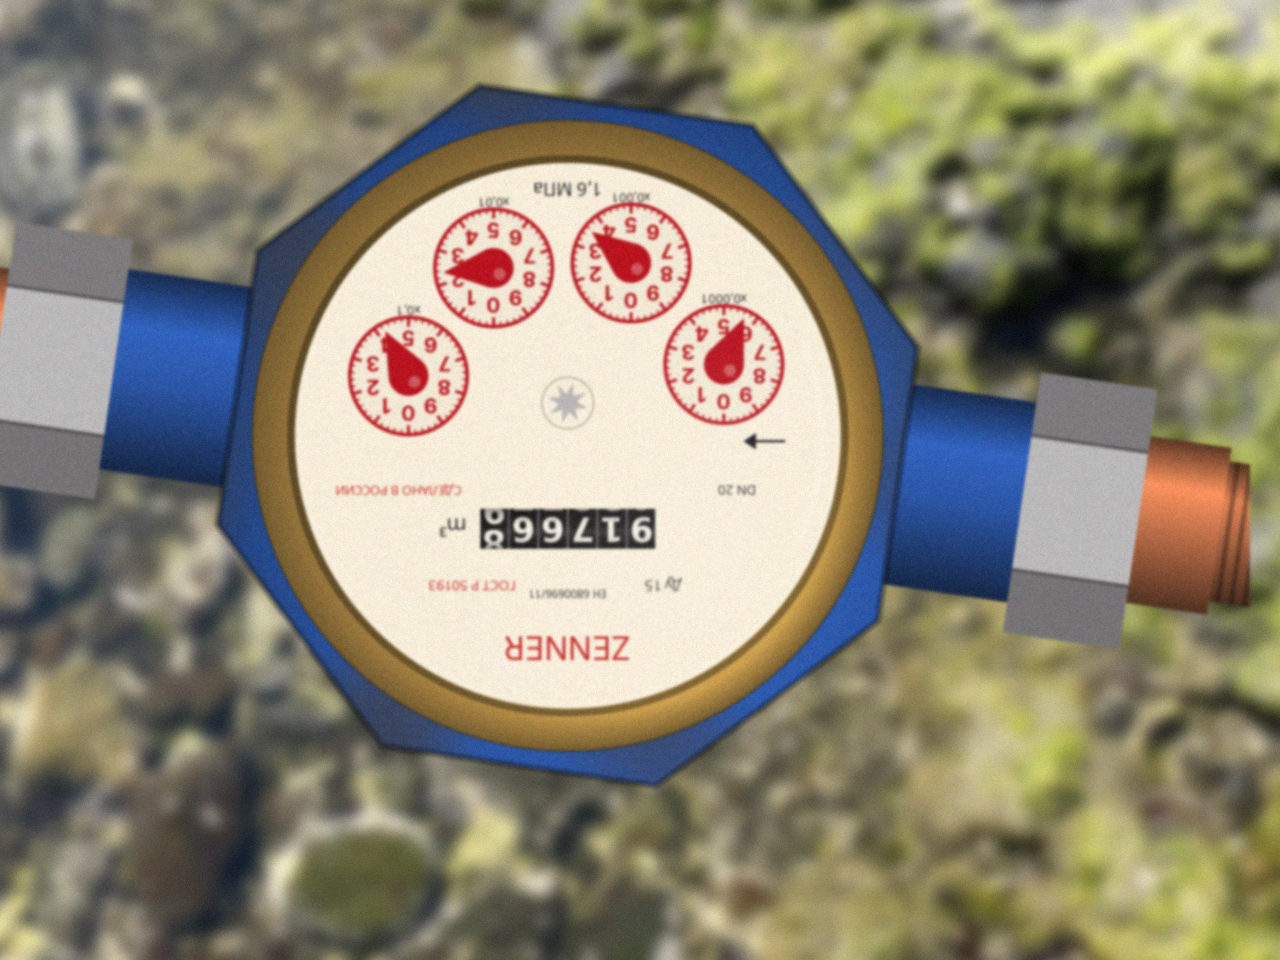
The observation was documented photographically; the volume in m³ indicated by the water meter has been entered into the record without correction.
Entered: 917668.4235 m³
